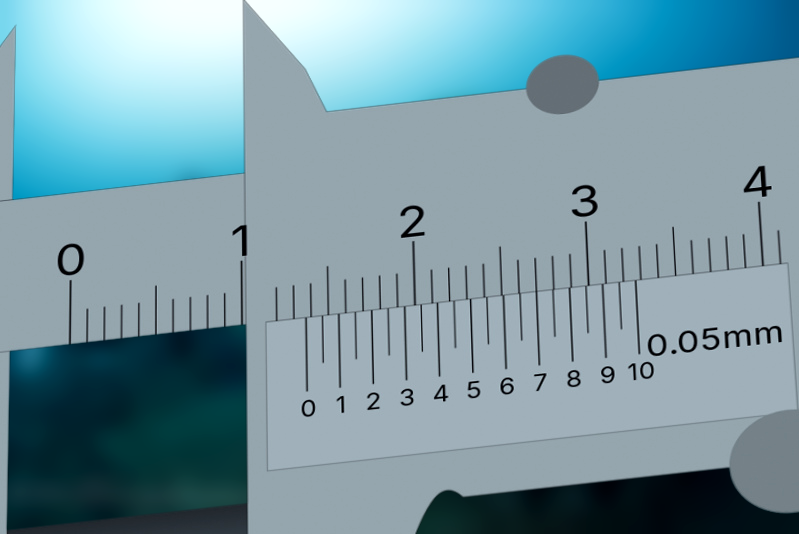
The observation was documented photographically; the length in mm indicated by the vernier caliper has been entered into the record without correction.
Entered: 13.7 mm
